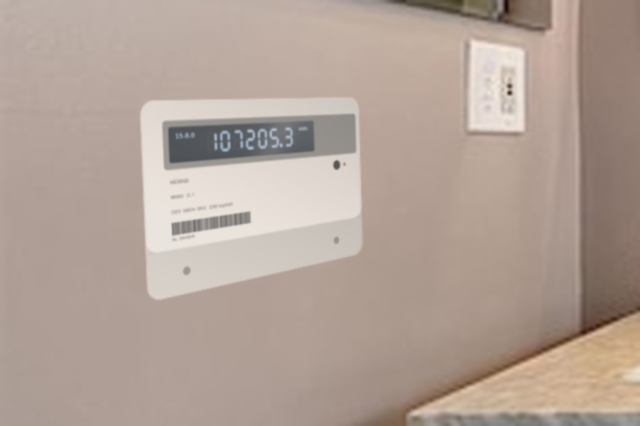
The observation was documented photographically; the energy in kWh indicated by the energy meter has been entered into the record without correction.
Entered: 107205.3 kWh
